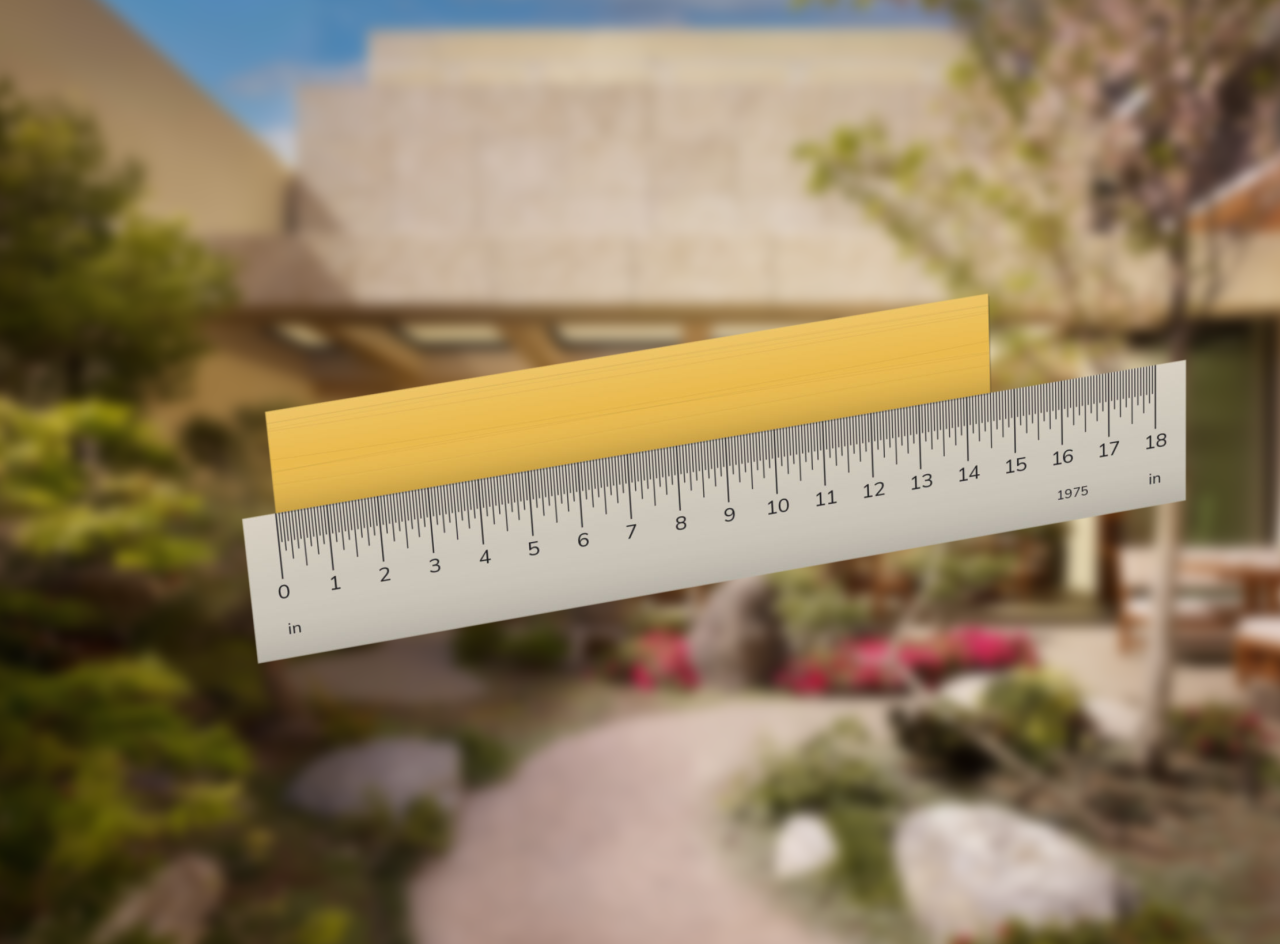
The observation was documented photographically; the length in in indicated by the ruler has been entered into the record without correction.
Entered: 14.5 in
